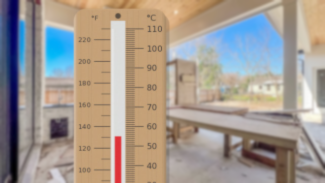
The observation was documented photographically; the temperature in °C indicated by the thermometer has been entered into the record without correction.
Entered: 55 °C
